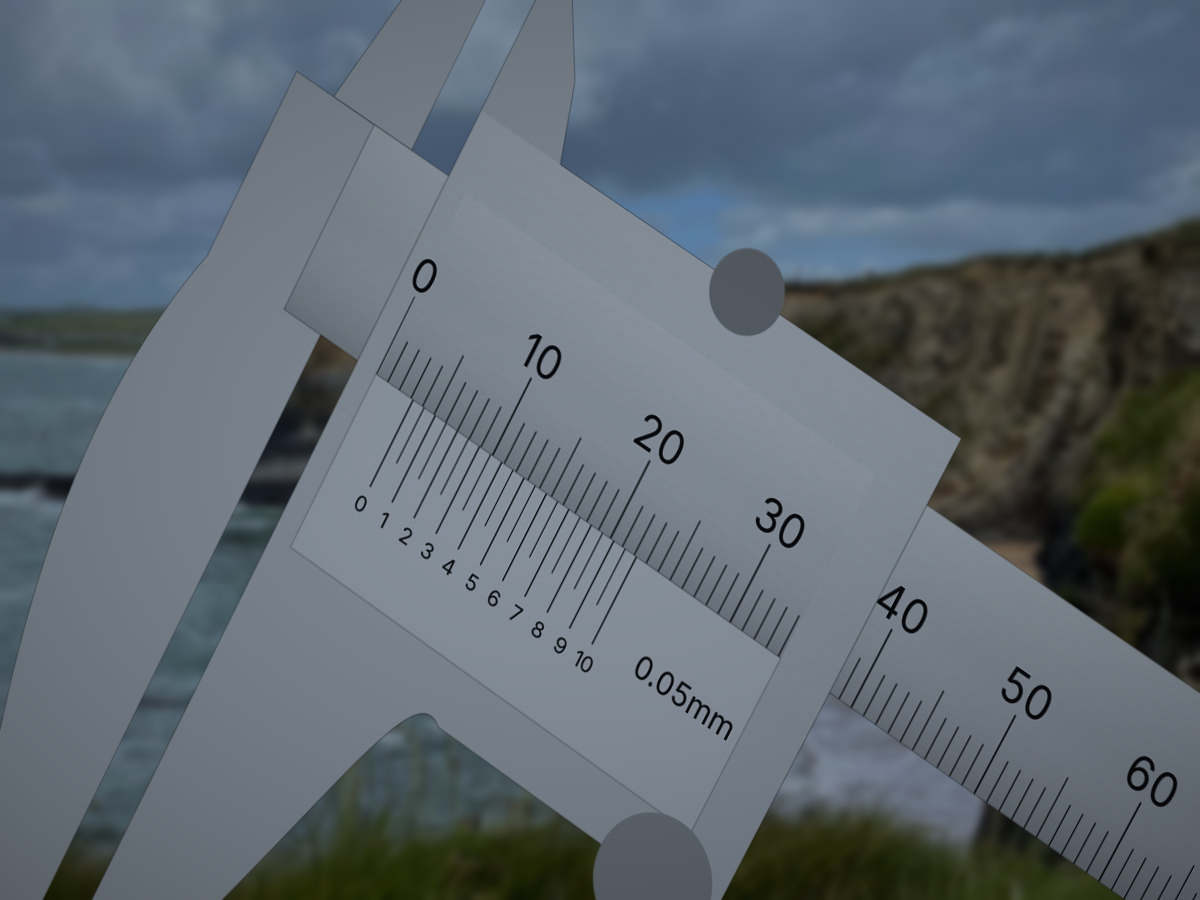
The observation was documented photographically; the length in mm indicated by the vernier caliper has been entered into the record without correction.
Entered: 3.2 mm
